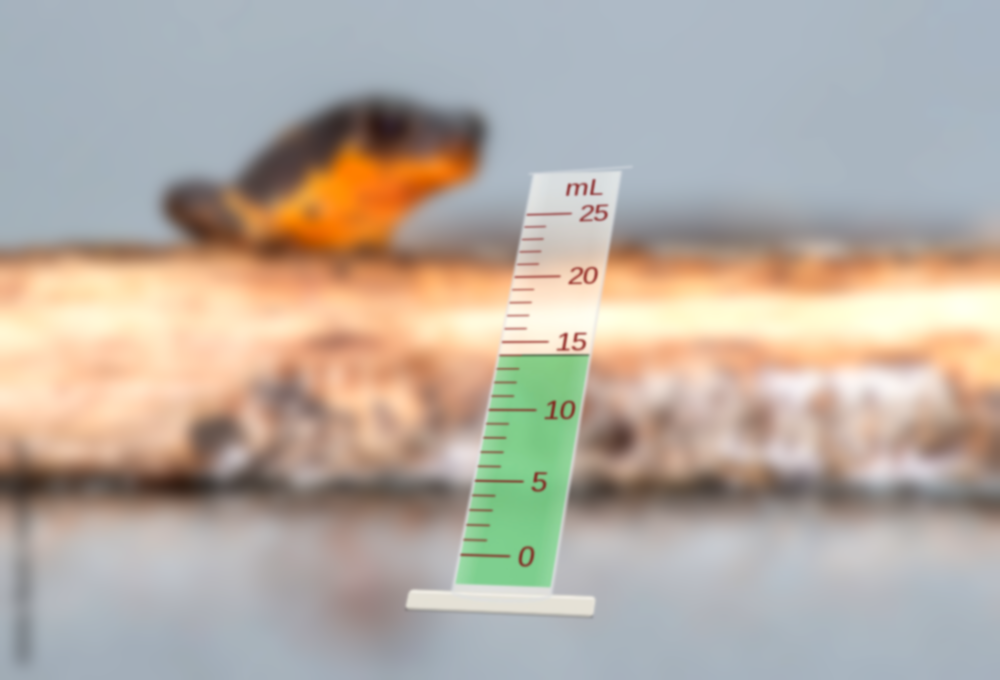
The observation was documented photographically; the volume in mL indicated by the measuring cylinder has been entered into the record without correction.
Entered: 14 mL
